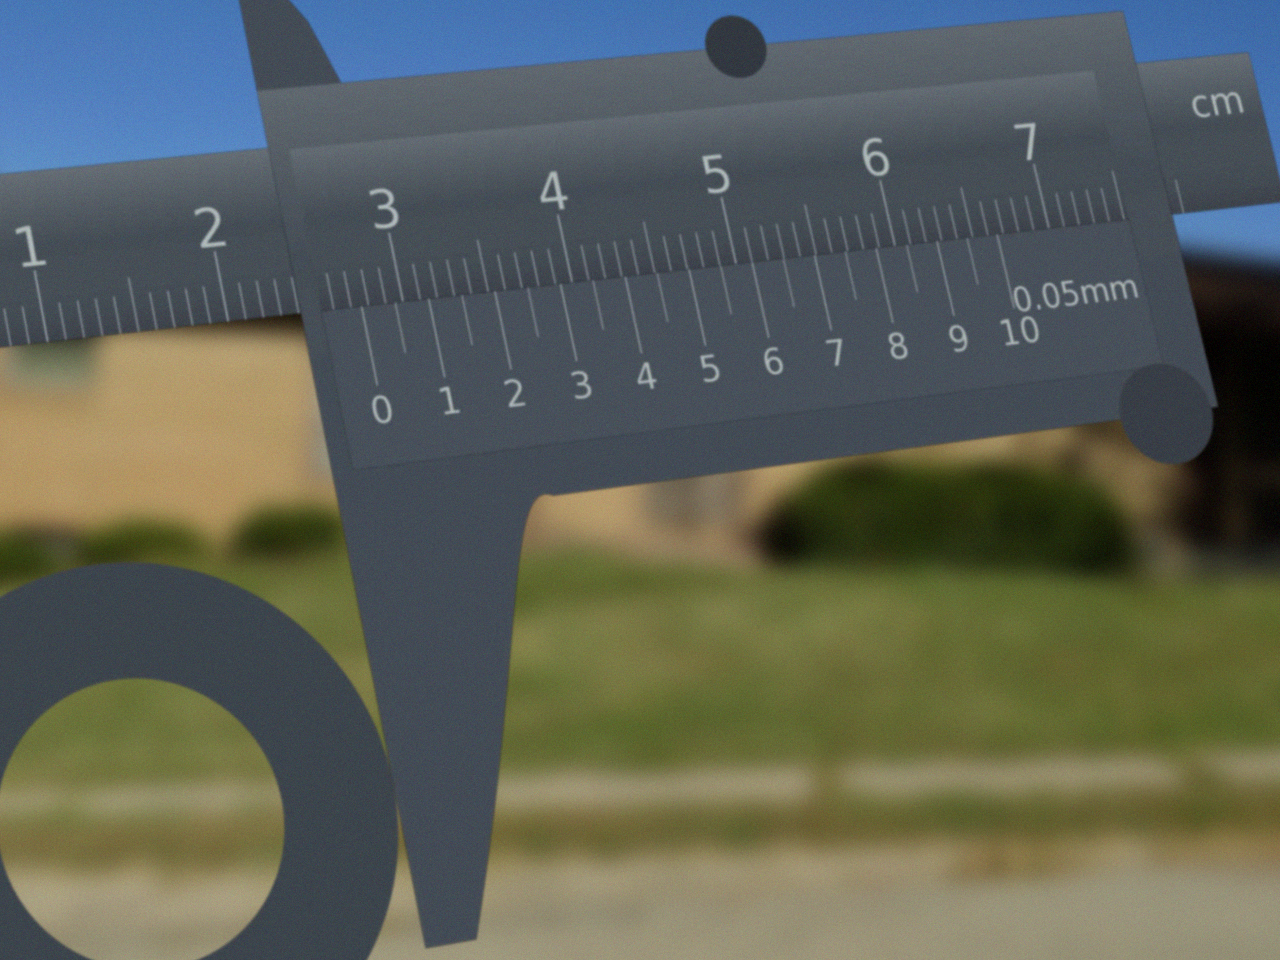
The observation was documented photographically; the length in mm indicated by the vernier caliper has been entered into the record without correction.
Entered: 27.6 mm
